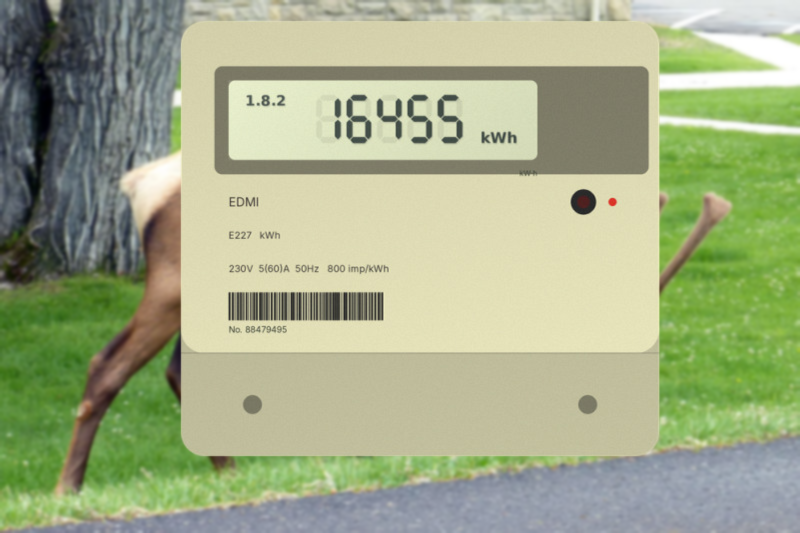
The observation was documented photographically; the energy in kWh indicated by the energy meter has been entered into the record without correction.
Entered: 16455 kWh
